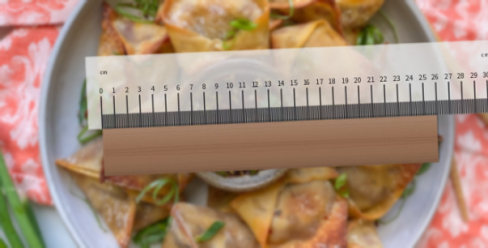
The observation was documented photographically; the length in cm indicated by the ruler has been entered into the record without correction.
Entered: 26 cm
